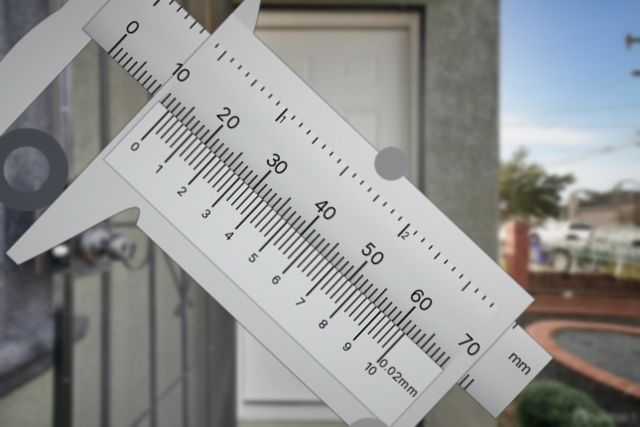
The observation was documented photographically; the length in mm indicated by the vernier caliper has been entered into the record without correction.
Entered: 12.6 mm
